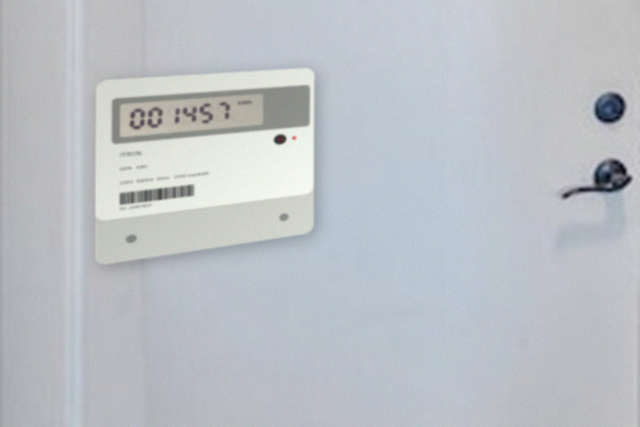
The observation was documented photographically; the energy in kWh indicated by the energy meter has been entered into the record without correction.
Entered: 1457 kWh
